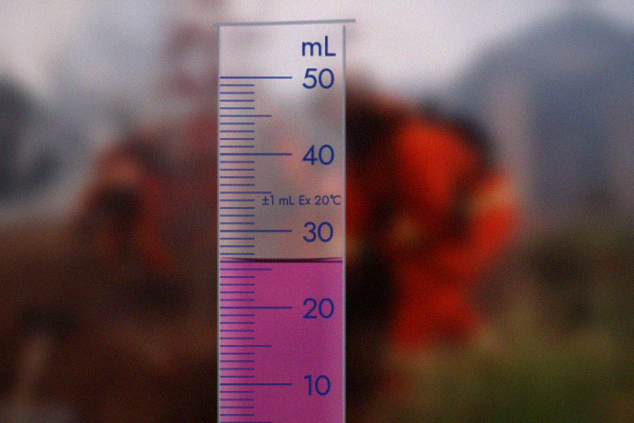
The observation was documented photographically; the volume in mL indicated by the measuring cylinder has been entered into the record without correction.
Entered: 26 mL
